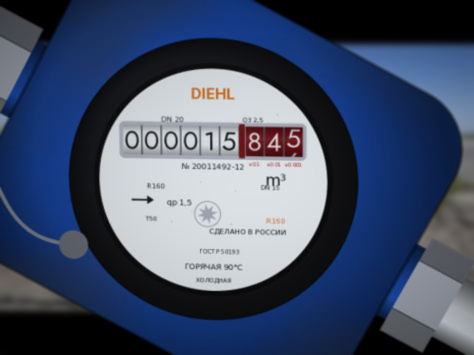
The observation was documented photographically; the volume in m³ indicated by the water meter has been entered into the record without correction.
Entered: 15.845 m³
